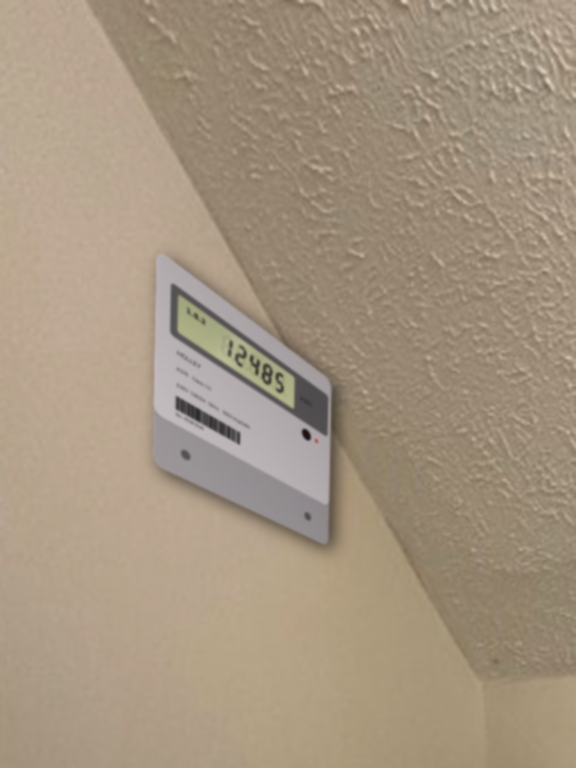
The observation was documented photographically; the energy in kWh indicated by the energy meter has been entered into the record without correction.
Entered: 12485 kWh
